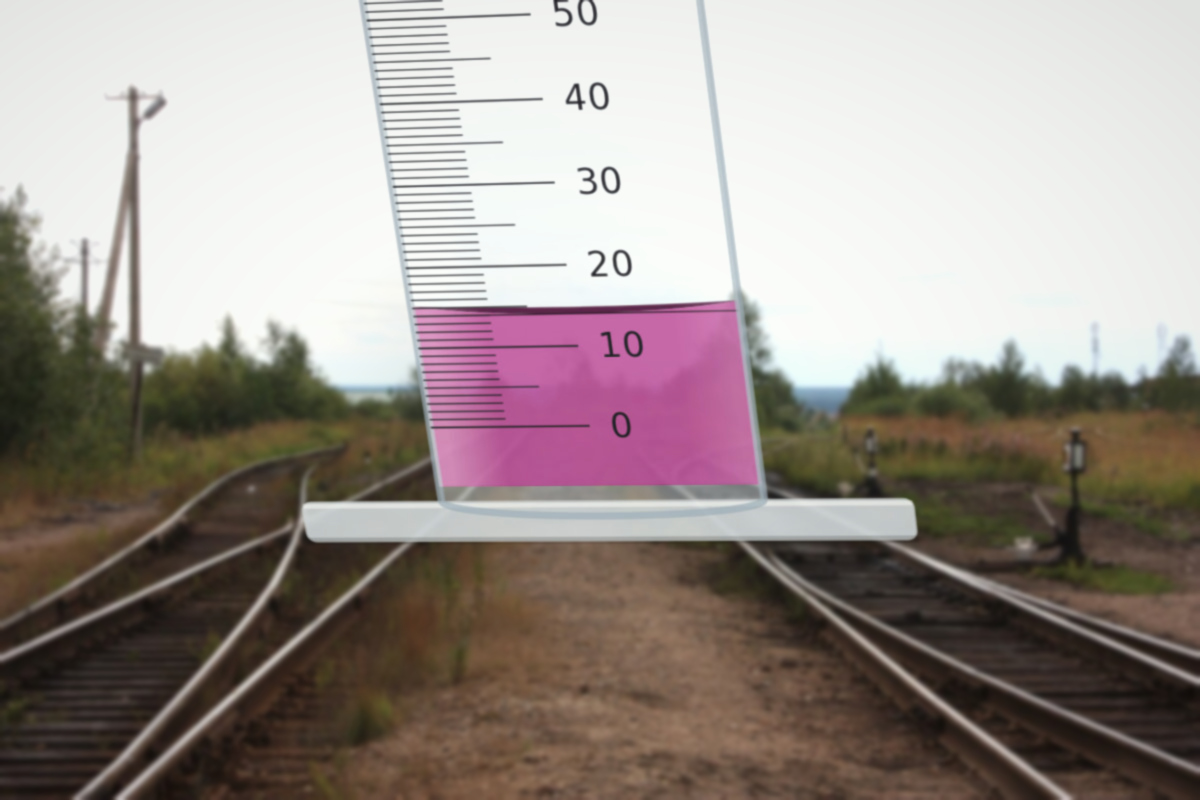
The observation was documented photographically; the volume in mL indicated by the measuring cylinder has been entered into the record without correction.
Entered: 14 mL
